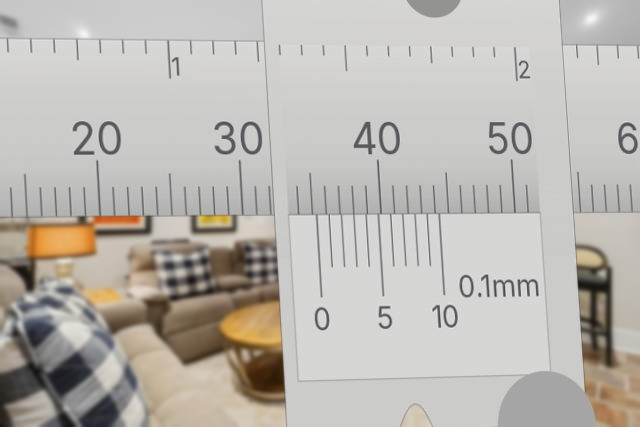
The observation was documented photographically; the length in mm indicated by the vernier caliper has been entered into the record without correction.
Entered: 35.3 mm
